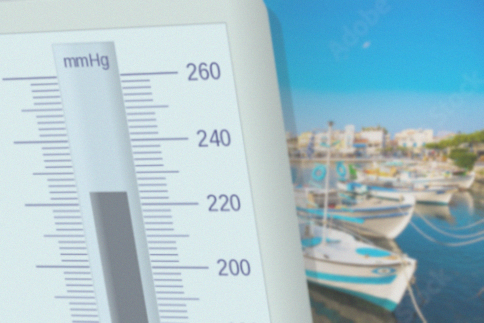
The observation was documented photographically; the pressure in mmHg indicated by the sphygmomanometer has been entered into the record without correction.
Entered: 224 mmHg
